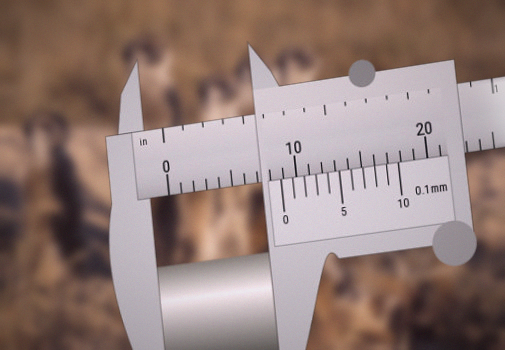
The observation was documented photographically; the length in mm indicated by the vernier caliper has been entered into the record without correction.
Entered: 8.8 mm
